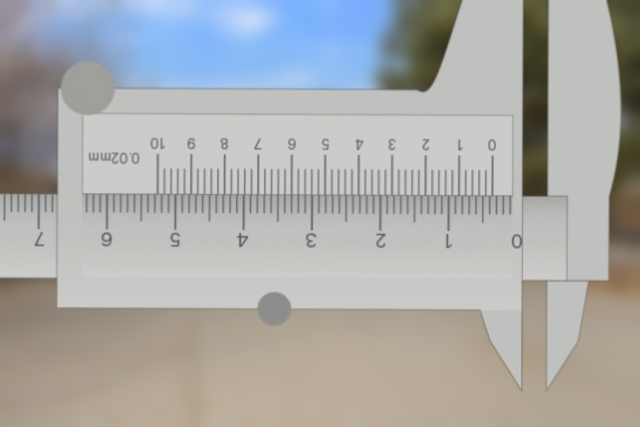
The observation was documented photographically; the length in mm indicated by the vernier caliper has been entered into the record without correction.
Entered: 3.6 mm
